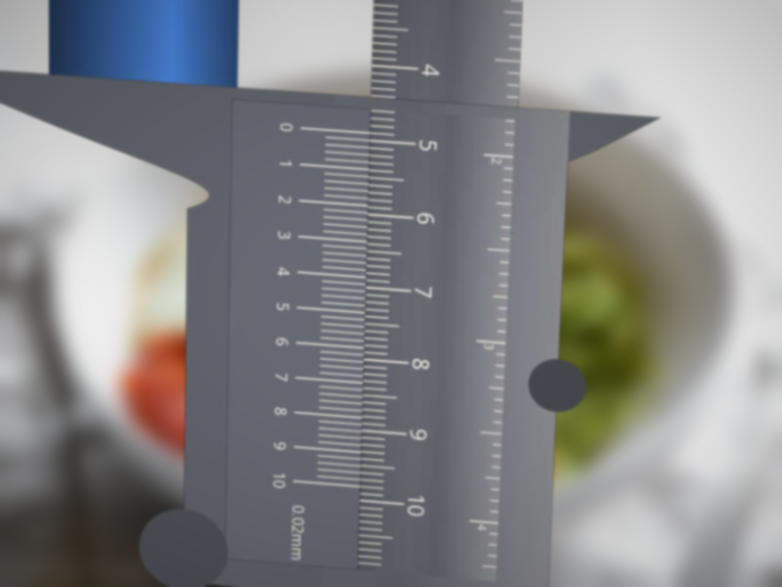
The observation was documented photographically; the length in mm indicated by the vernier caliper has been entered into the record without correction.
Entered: 49.0 mm
